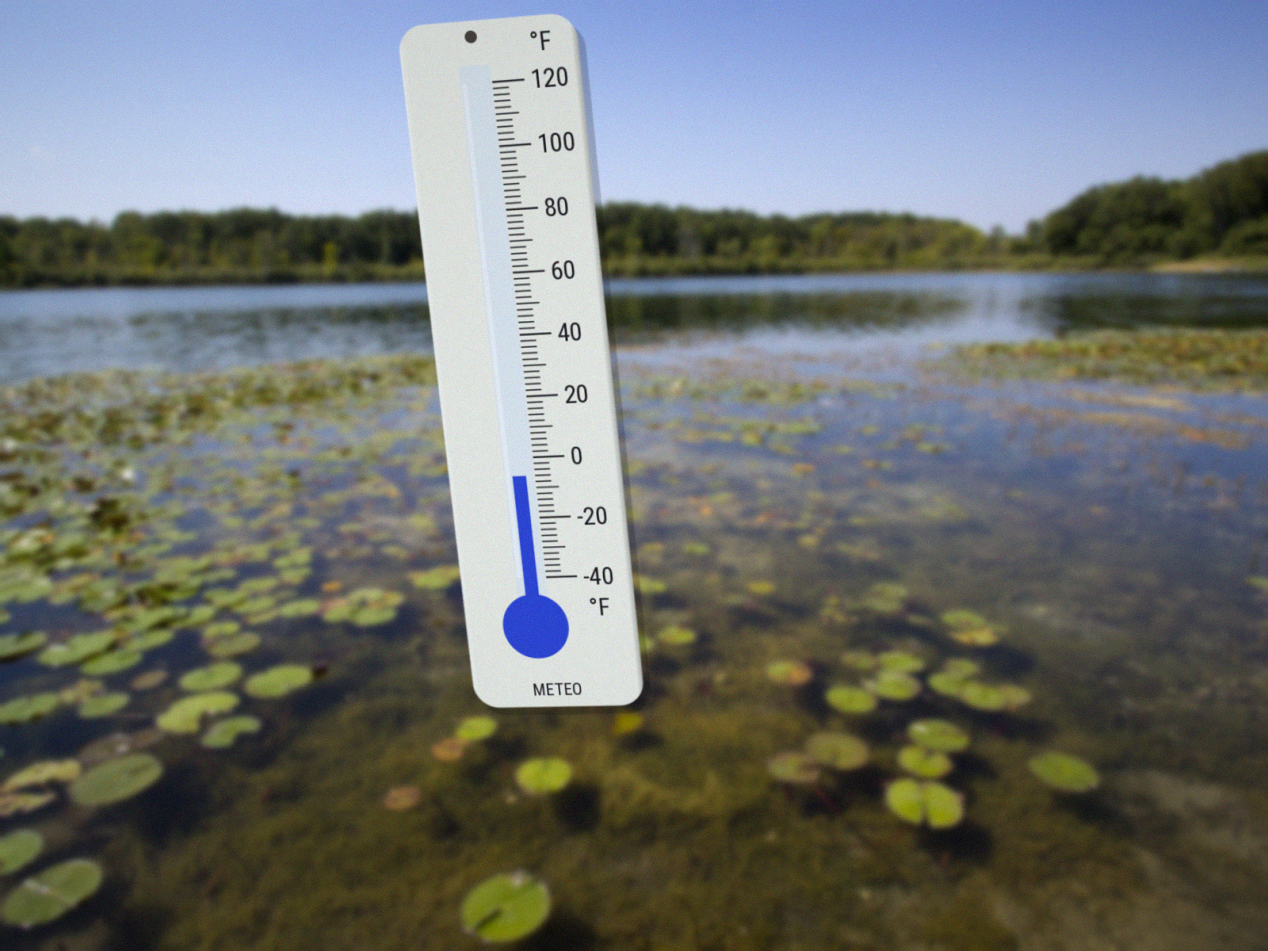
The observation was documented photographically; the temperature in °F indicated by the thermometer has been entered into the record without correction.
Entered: -6 °F
